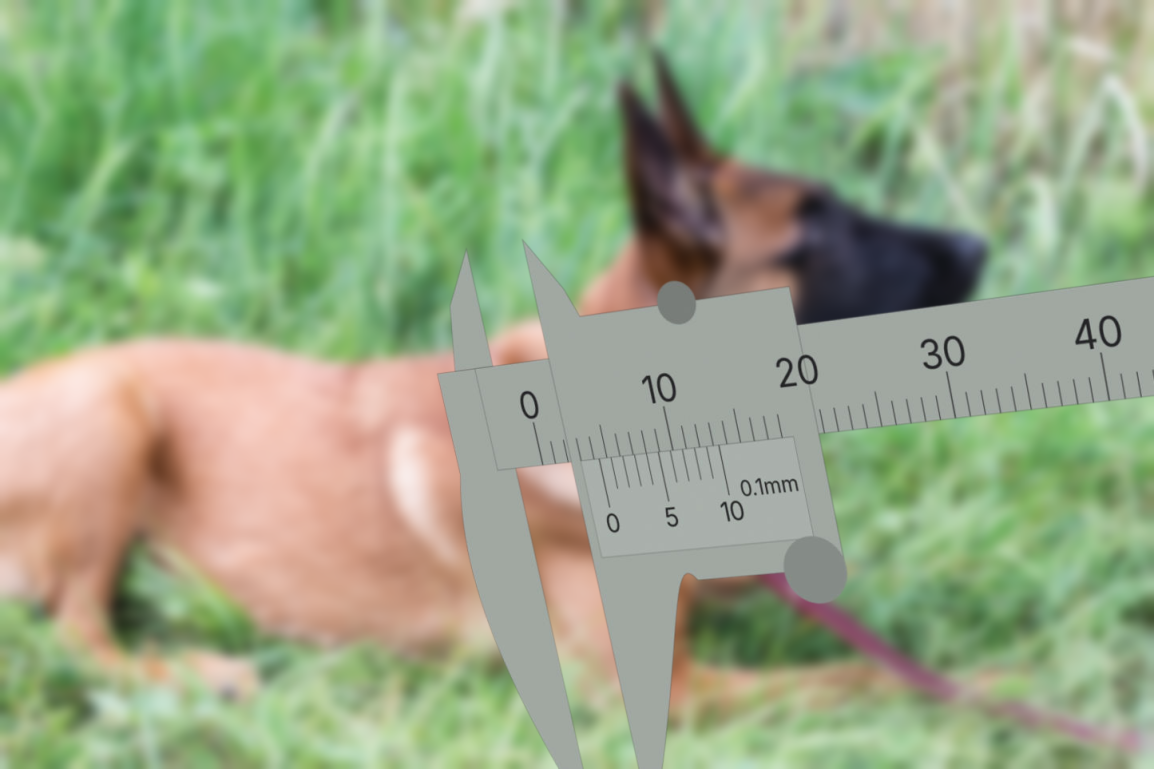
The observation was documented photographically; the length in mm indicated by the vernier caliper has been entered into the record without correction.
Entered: 4.4 mm
